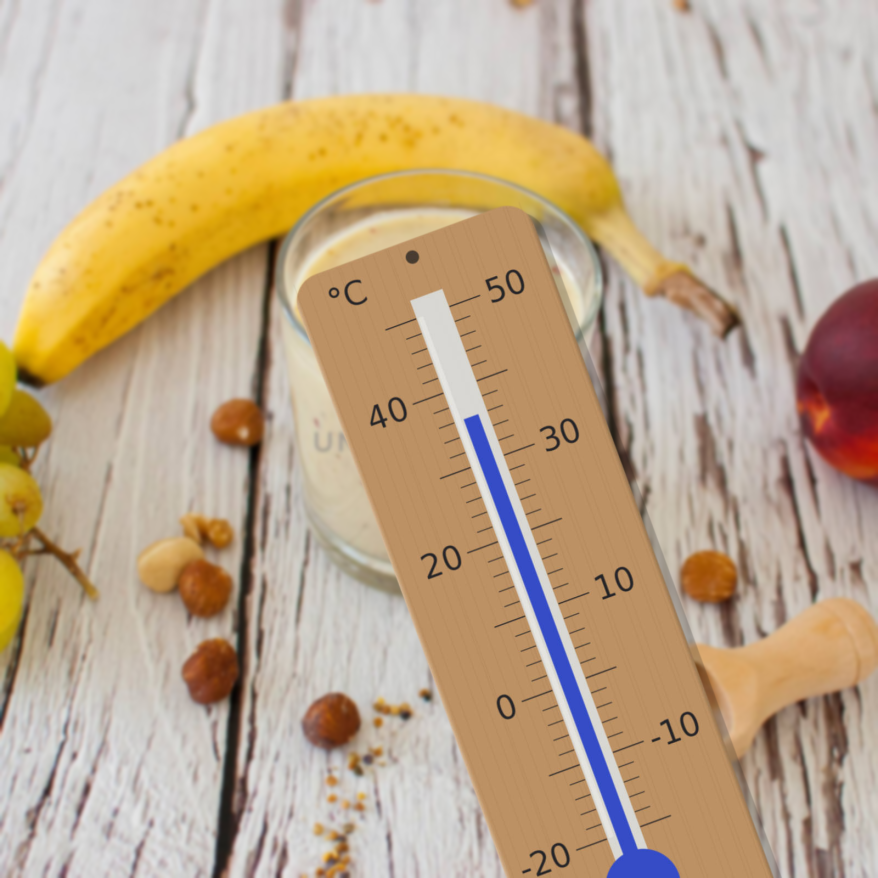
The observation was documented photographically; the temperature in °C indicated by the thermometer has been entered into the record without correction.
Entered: 36 °C
